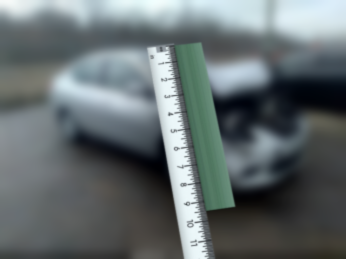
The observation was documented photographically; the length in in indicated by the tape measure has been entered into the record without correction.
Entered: 9.5 in
